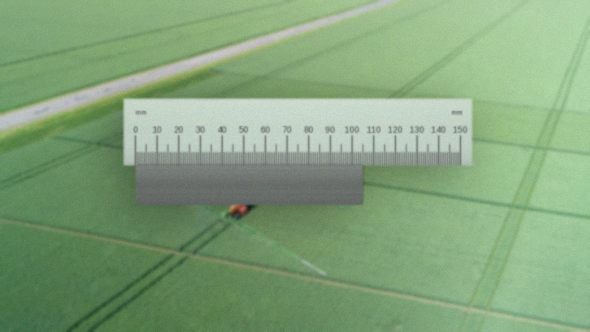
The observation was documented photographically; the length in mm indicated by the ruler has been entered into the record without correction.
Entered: 105 mm
